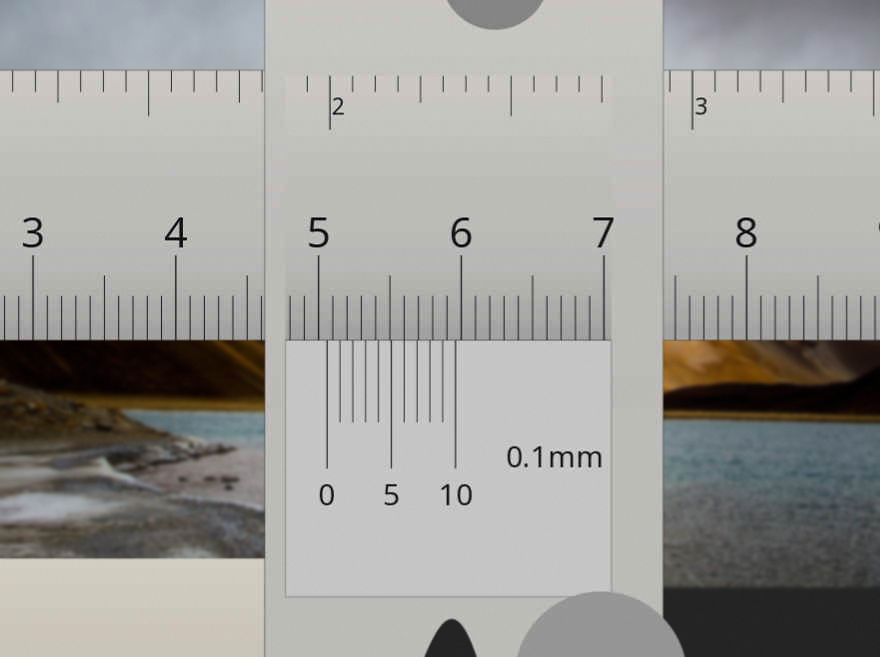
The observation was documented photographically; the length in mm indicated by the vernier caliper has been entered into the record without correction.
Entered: 50.6 mm
